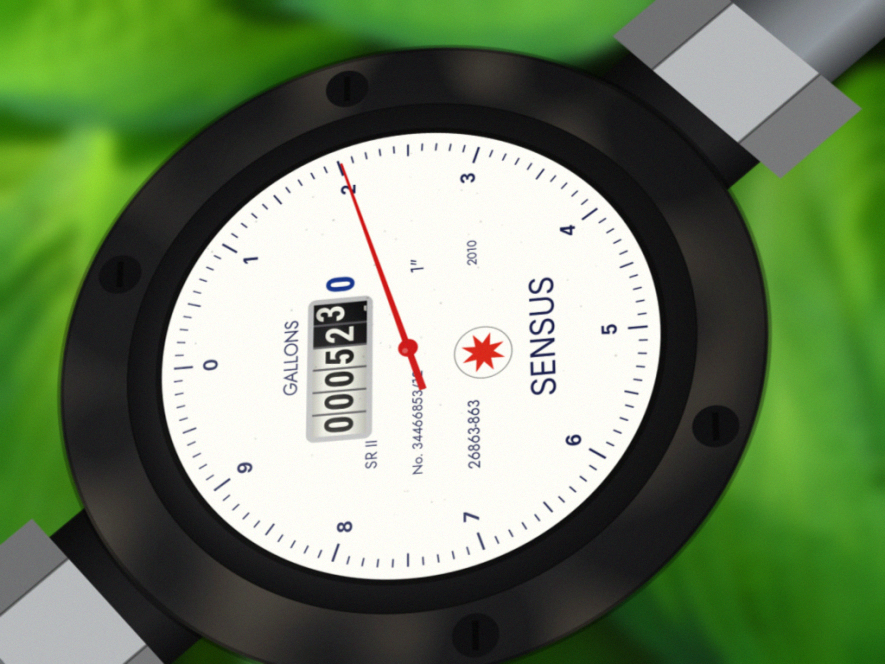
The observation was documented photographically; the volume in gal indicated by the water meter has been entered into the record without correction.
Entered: 5232.0 gal
